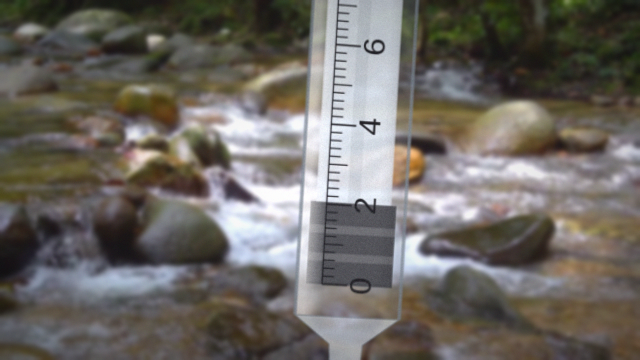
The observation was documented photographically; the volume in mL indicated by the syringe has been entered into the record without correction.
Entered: 0 mL
